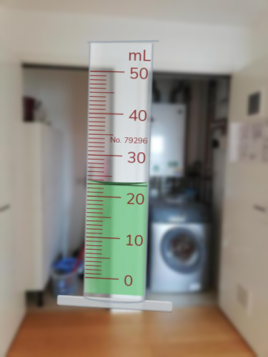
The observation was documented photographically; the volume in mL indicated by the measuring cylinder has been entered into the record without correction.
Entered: 23 mL
